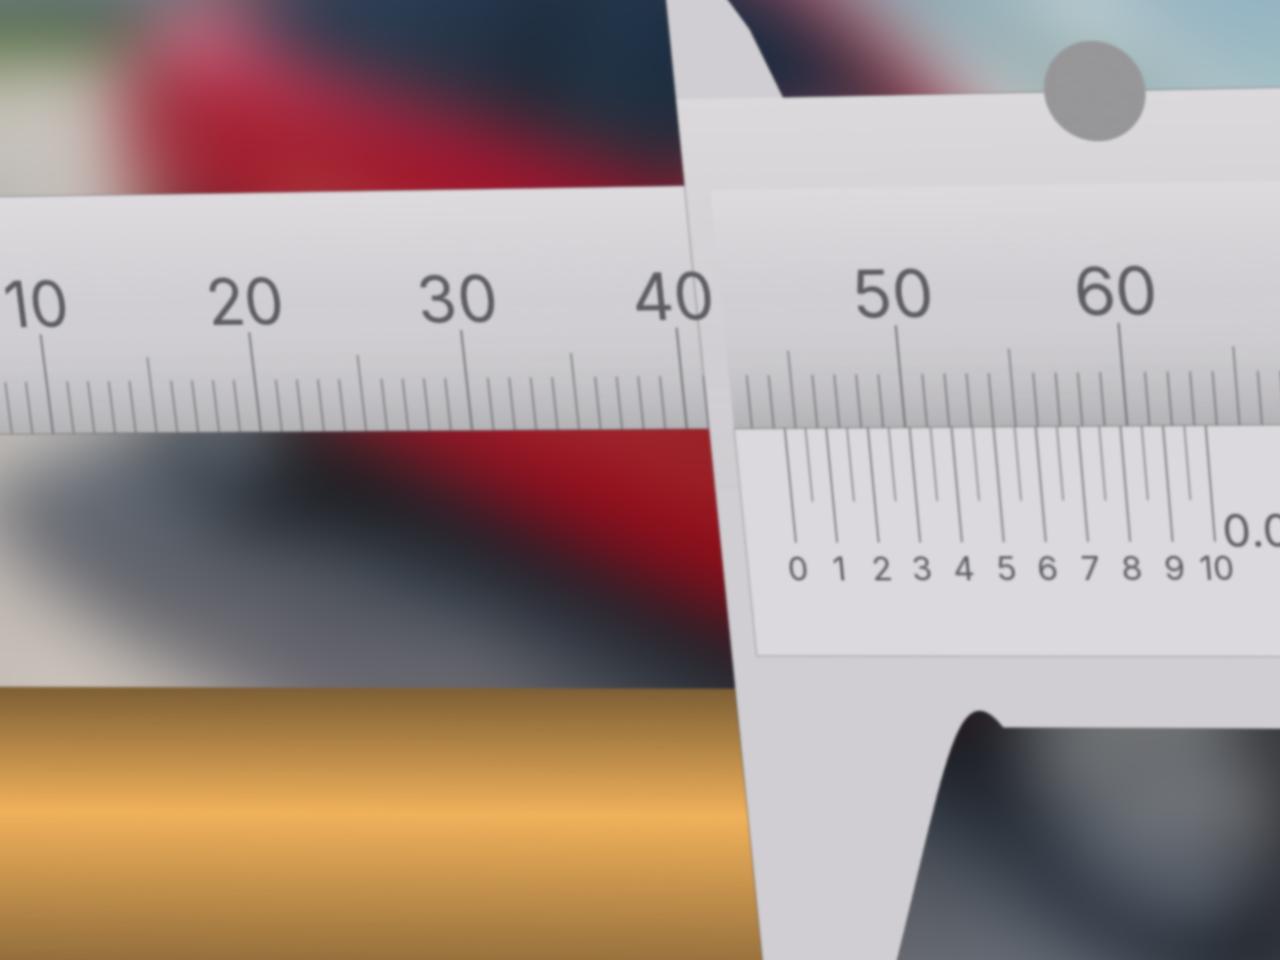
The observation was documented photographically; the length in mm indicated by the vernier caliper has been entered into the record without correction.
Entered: 44.5 mm
